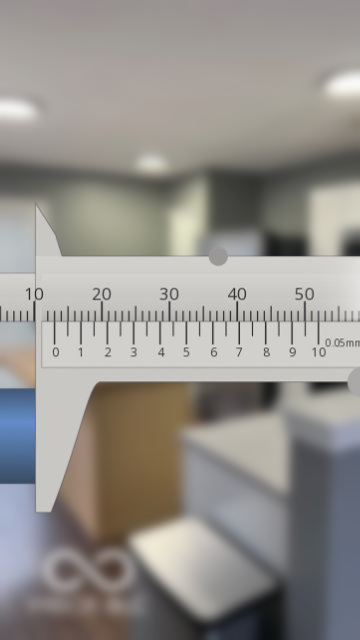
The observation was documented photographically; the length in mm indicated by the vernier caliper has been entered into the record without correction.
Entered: 13.0 mm
